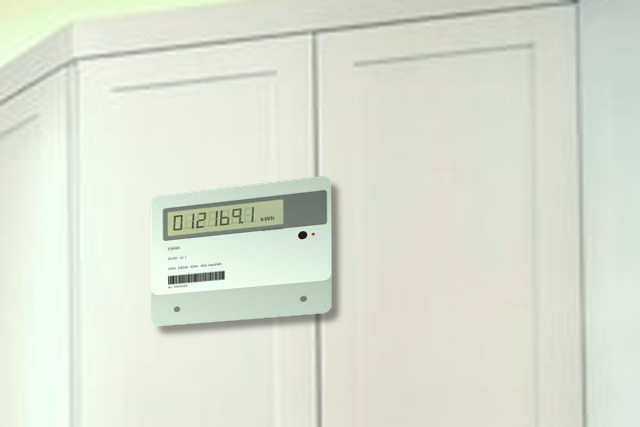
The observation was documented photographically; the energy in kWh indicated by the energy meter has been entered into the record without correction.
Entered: 12169.1 kWh
